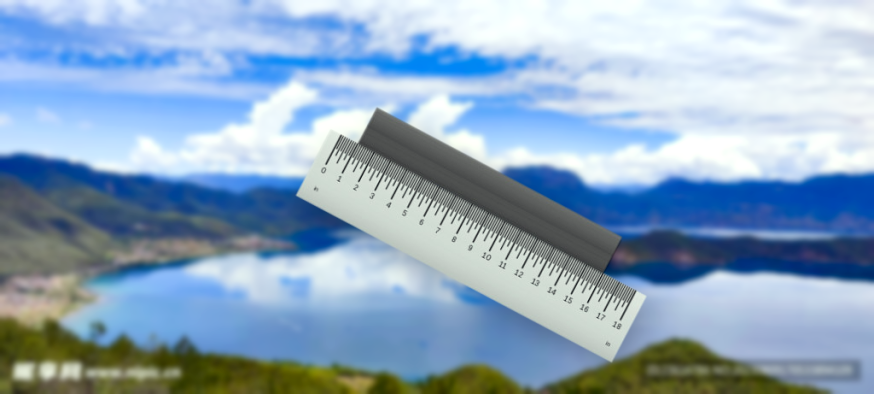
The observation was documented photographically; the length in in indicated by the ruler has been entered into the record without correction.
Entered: 15 in
